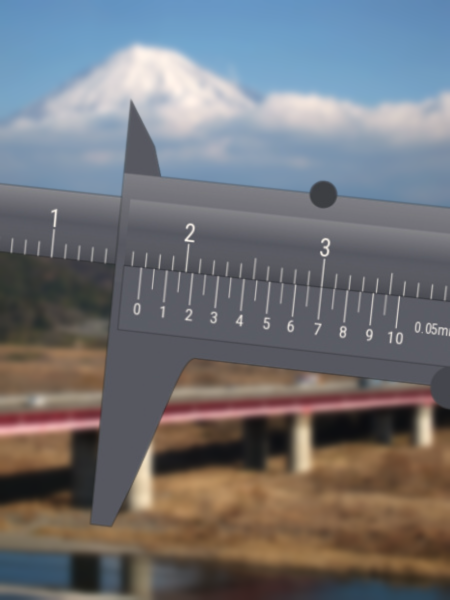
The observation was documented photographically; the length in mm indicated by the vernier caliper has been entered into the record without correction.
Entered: 16.7 mm
